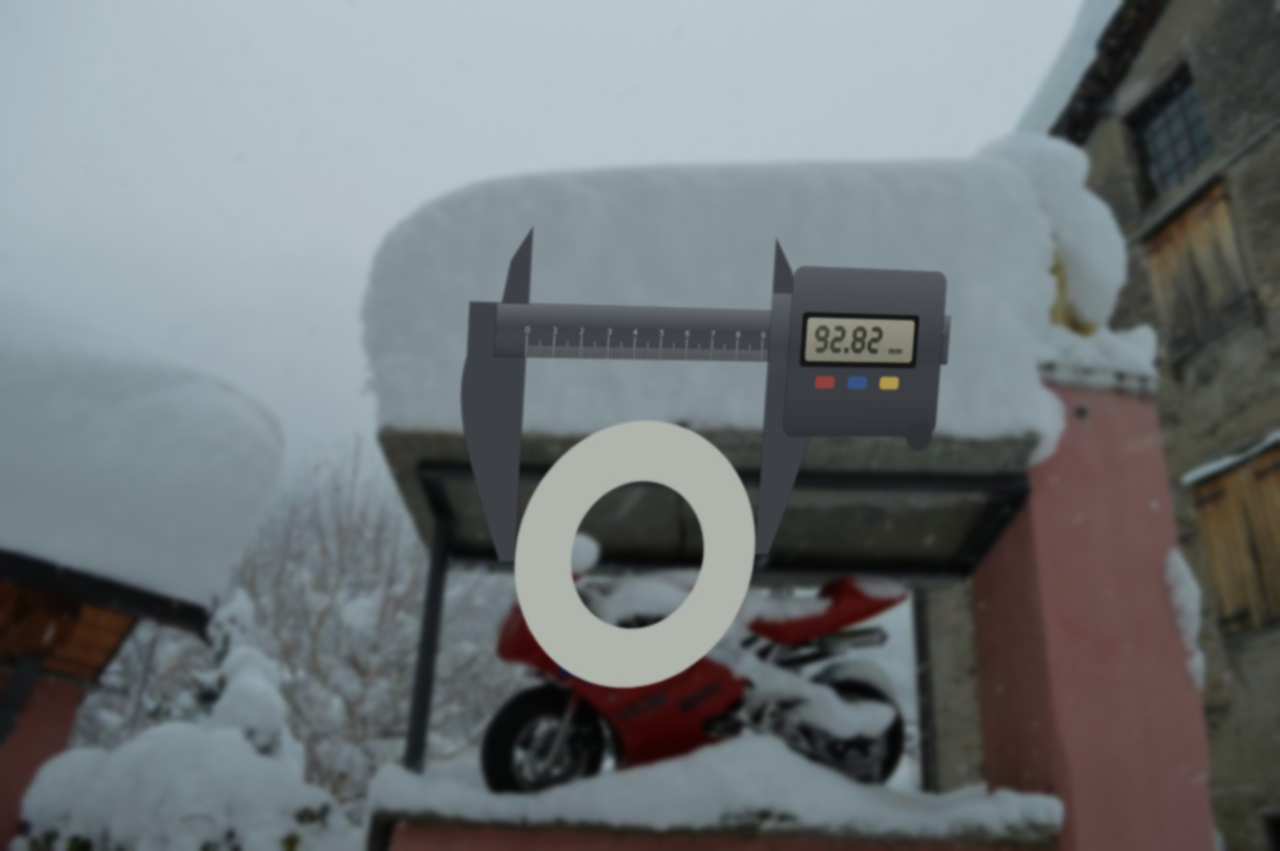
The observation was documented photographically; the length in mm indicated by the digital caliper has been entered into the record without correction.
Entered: 92.82 mm
